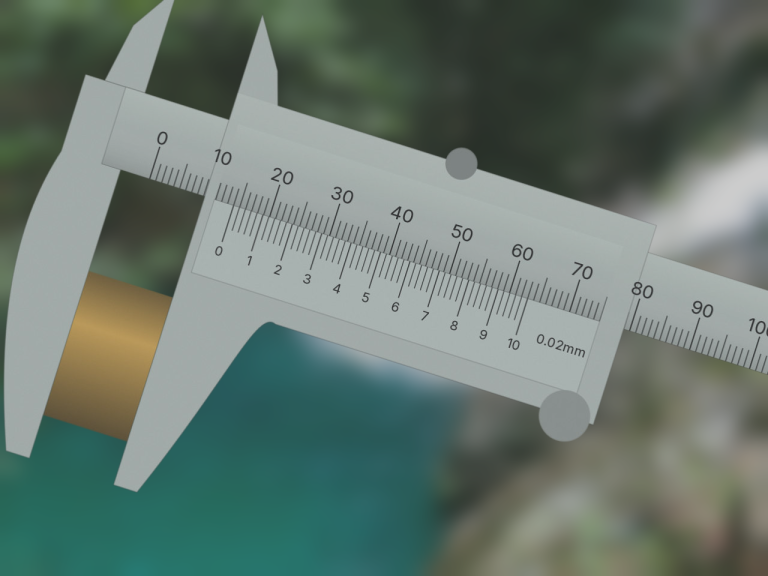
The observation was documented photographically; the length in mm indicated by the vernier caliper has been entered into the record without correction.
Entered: 14.0 mm
